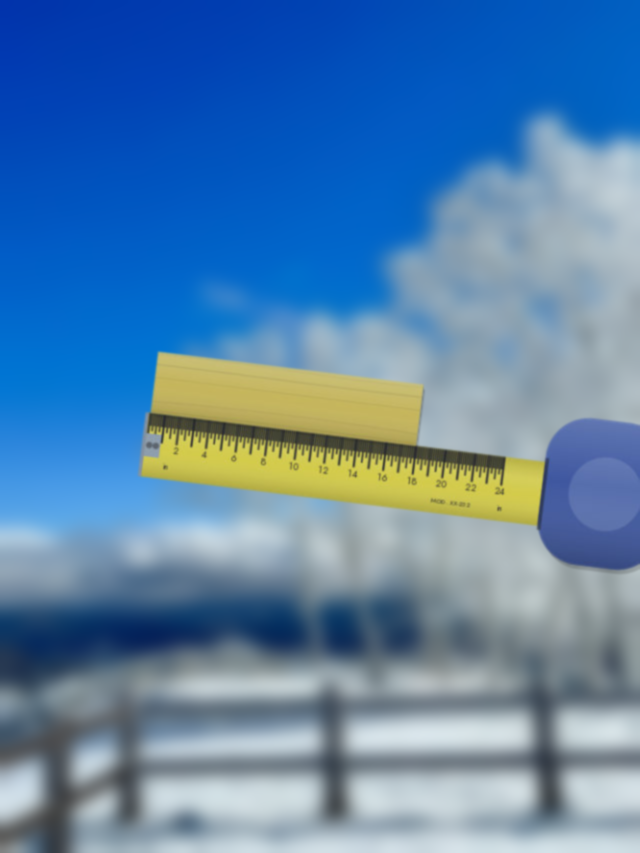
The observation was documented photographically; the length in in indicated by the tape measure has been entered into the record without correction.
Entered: 18 in
